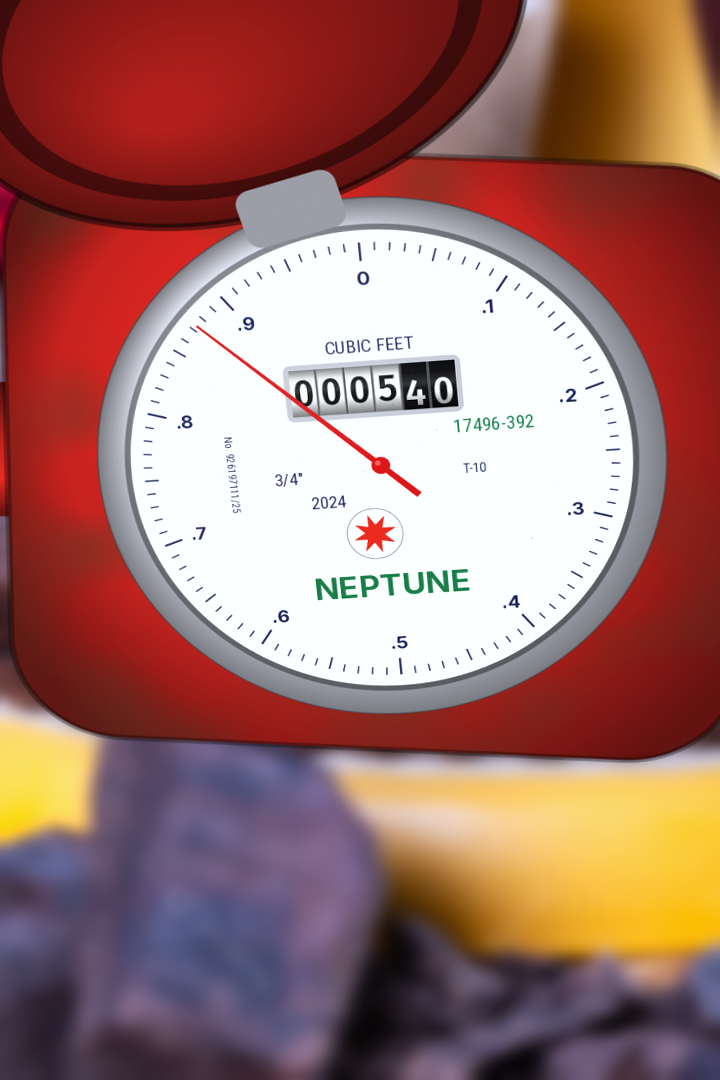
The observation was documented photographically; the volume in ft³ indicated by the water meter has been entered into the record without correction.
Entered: 539.87 ft³
